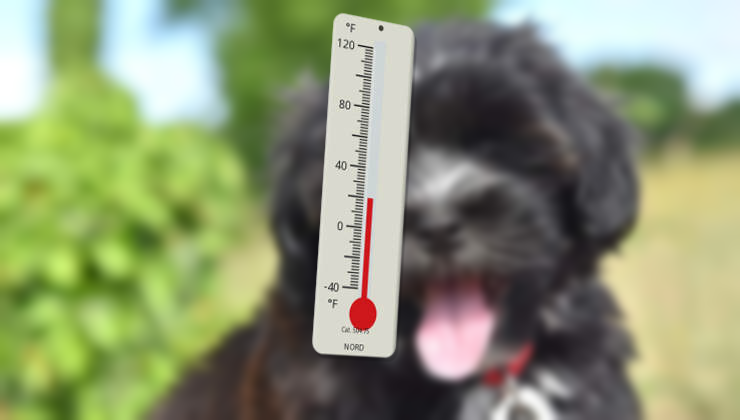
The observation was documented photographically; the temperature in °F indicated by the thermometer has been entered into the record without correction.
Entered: 20 °F
